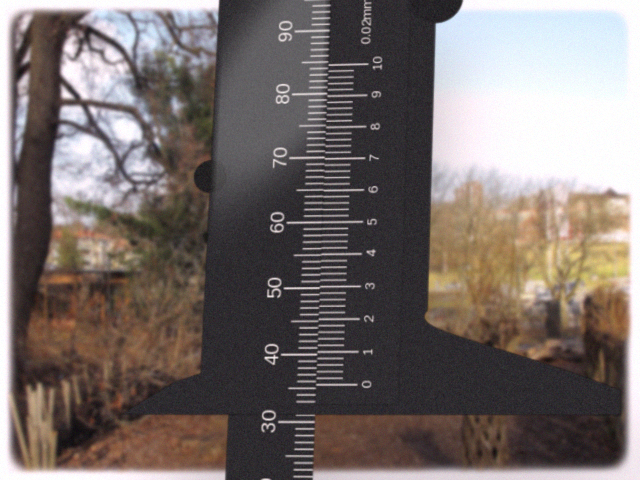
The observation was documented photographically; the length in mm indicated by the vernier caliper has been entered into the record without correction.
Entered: 35.5 mm
